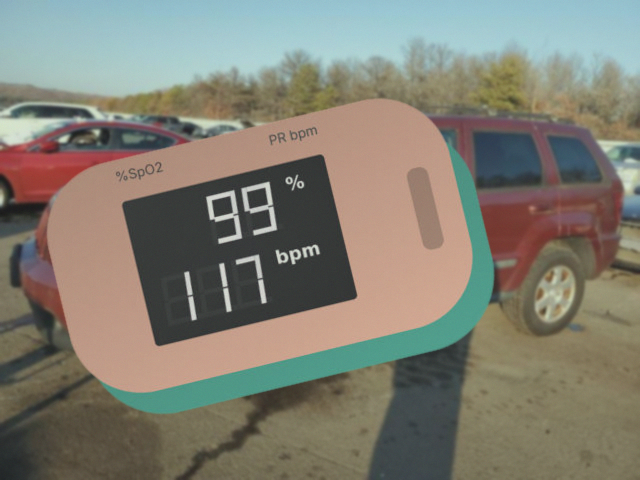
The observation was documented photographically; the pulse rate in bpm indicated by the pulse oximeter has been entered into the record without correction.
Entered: 117 bpm
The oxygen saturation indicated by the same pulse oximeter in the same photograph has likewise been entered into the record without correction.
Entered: 99 %
